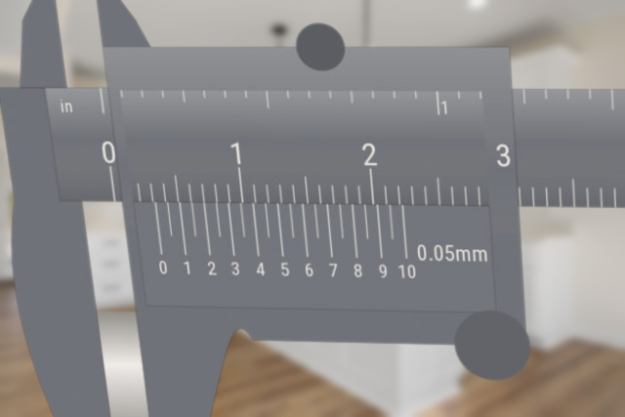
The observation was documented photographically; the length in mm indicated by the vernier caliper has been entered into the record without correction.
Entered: 3.2 mm
